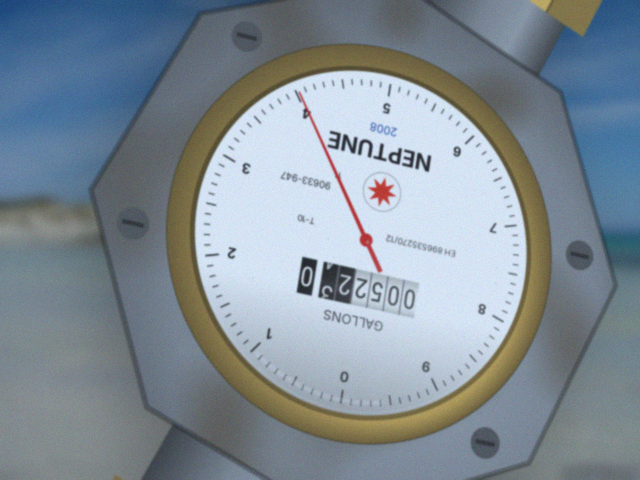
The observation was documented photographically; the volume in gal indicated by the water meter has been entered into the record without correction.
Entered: 52234.0 gal
